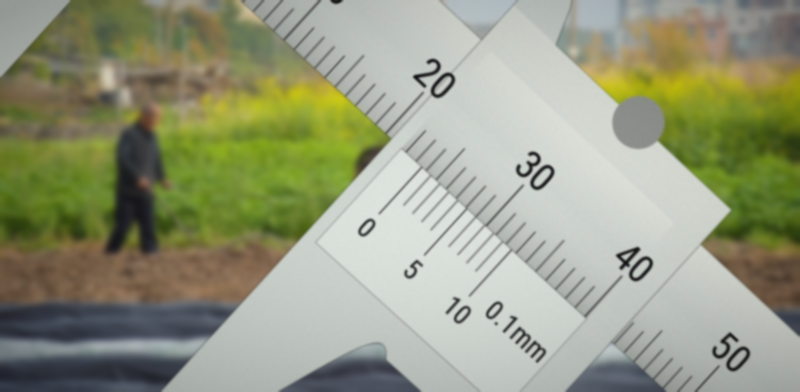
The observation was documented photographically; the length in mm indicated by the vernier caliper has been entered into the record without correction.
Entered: 23.6 mm
